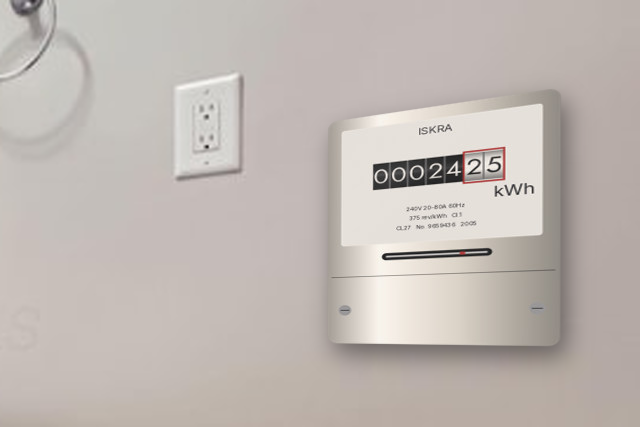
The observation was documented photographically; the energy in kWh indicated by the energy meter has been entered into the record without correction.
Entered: 24.25 kWh
